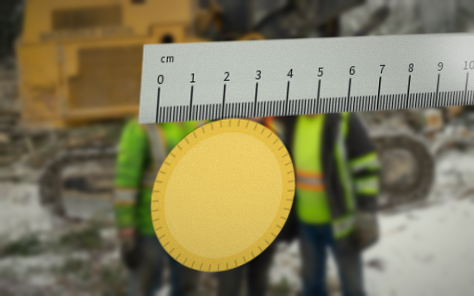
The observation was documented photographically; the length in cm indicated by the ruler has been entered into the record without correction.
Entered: 4.5 cm
